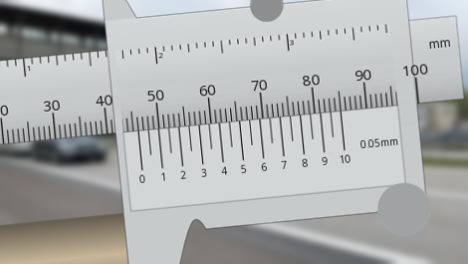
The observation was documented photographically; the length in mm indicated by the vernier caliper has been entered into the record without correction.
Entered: 46.0 mm
